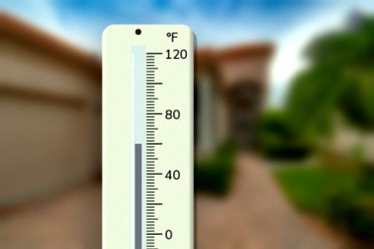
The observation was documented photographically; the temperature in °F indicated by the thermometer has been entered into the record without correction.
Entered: 60 °F
